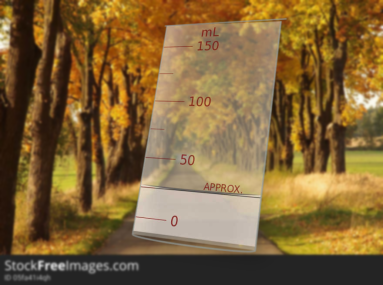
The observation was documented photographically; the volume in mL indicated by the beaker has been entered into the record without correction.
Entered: 25 mL
